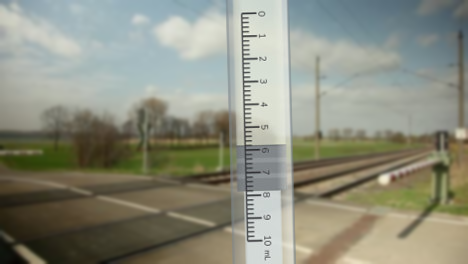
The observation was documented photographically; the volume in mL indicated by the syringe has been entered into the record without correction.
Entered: 5.8 mL
